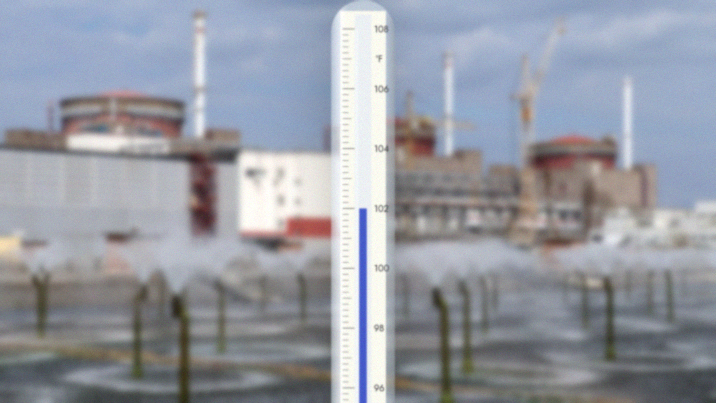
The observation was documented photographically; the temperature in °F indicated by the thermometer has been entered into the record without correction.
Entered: 102 °F
